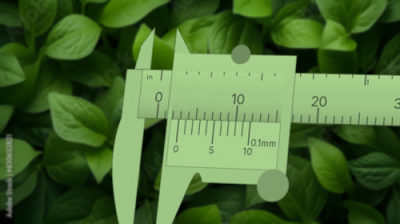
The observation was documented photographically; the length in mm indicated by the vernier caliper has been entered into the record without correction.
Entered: 2.8 mm
